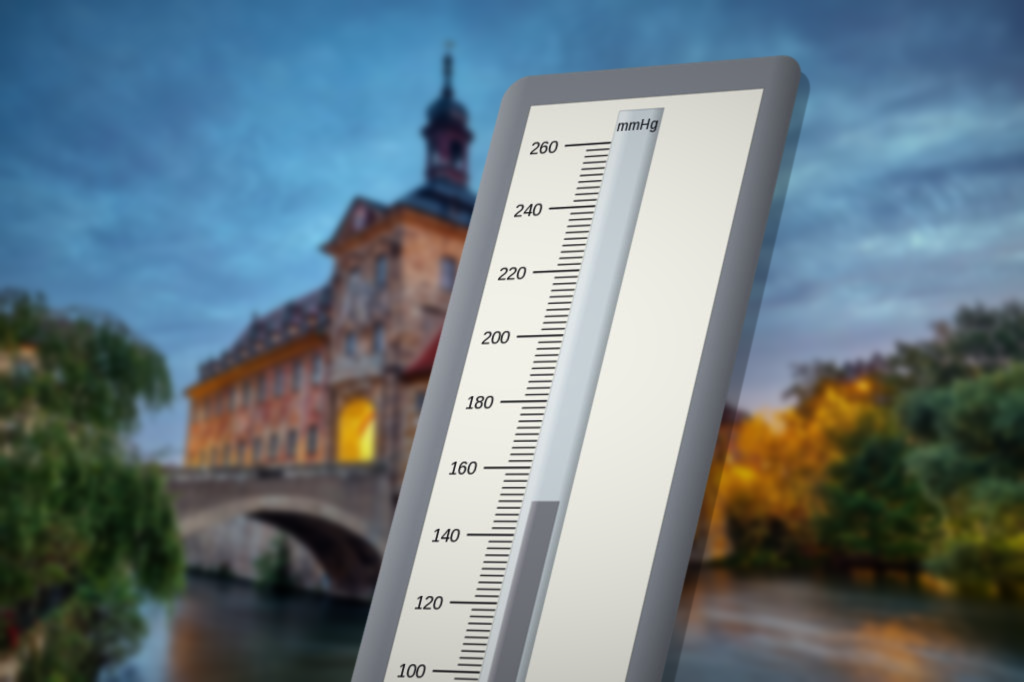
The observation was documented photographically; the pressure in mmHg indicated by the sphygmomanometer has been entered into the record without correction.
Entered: 150 mmHg
